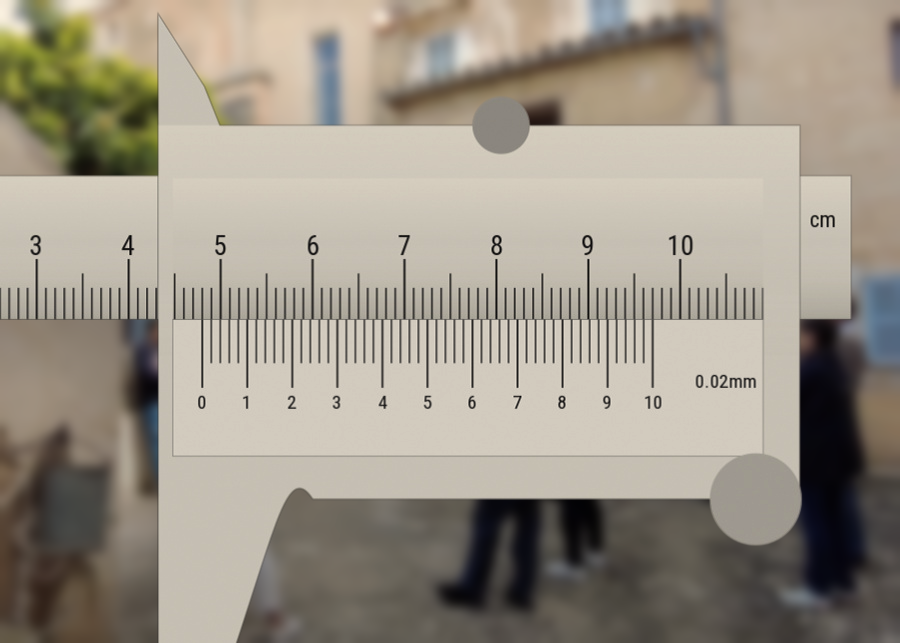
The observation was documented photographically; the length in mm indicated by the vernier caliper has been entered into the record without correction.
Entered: 48.0 mm
